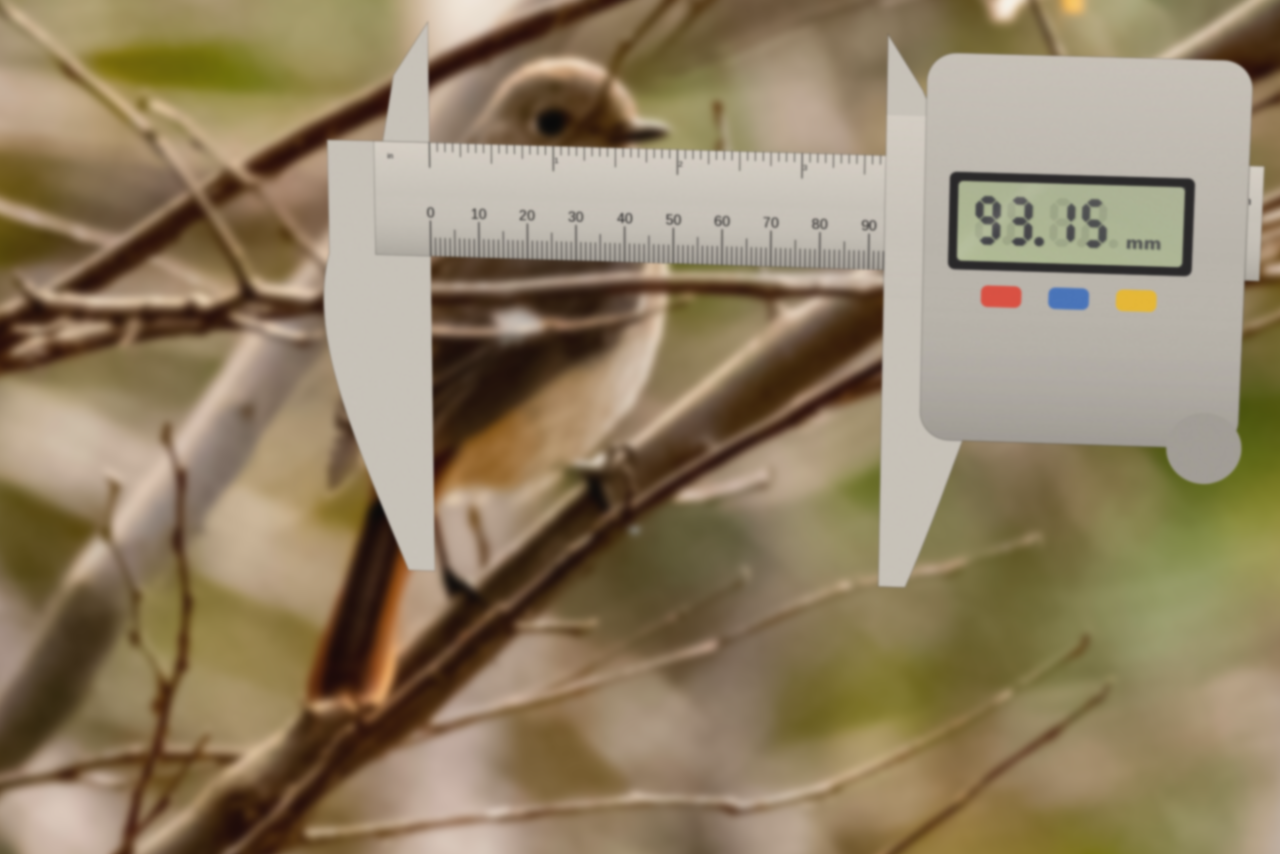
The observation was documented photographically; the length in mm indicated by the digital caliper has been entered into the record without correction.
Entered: 93.15 mm
